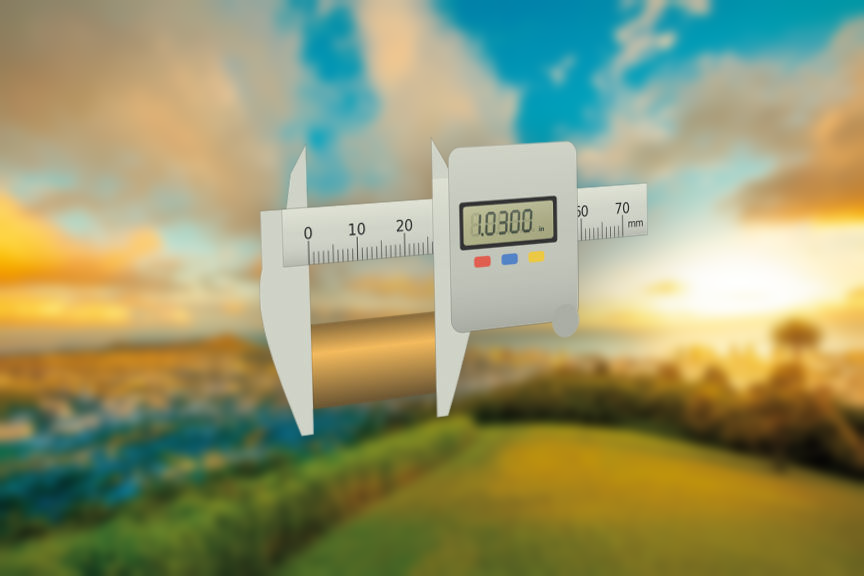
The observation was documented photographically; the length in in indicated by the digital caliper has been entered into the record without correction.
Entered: 1.0300 in
